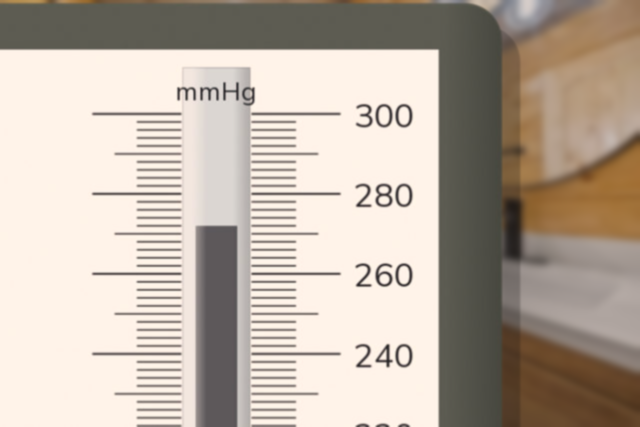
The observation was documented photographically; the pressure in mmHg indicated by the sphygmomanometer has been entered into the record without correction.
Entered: 272 mmHg
